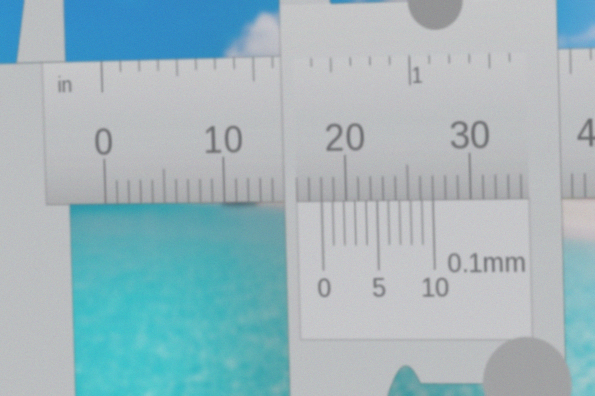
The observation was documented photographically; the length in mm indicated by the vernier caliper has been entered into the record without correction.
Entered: 18.0 mm
